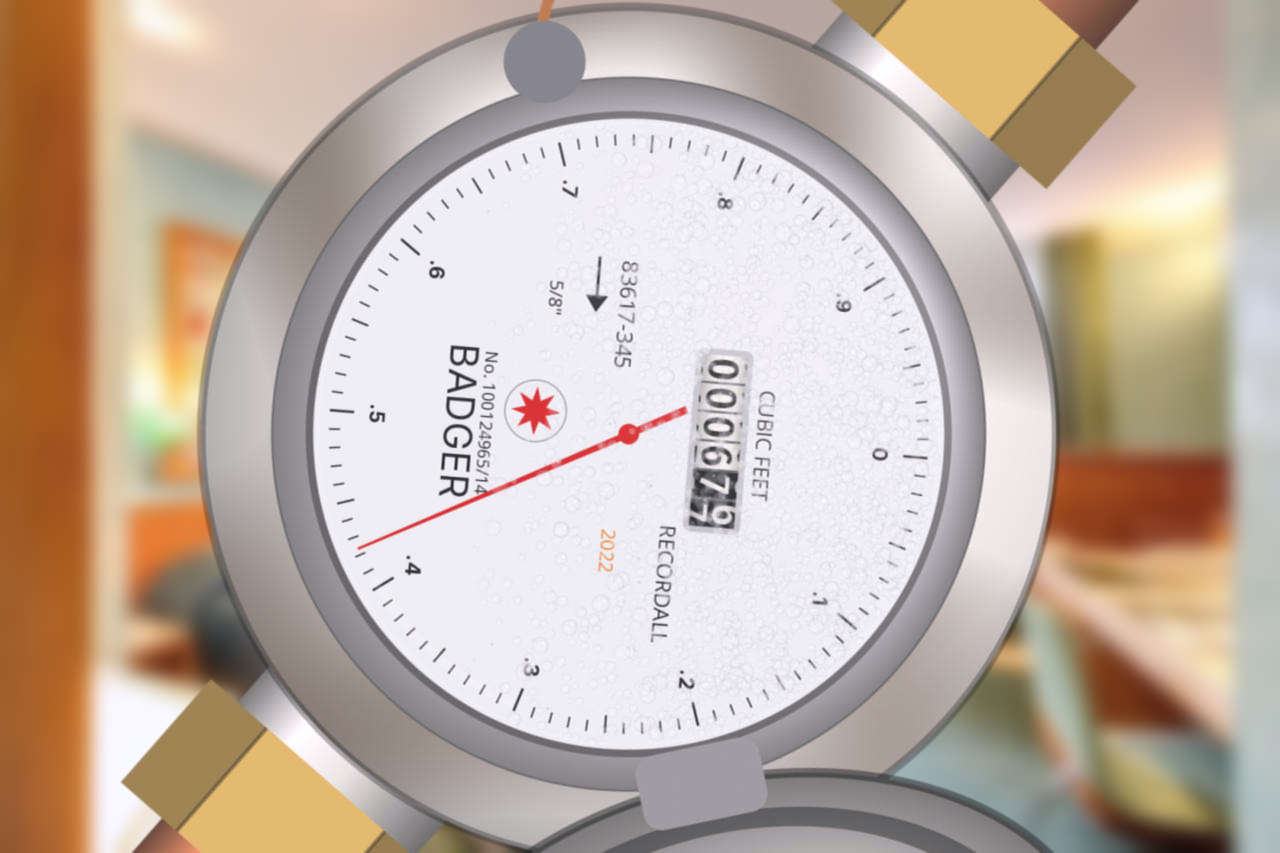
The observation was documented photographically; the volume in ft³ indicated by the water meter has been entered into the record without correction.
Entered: 676.42 ft³
